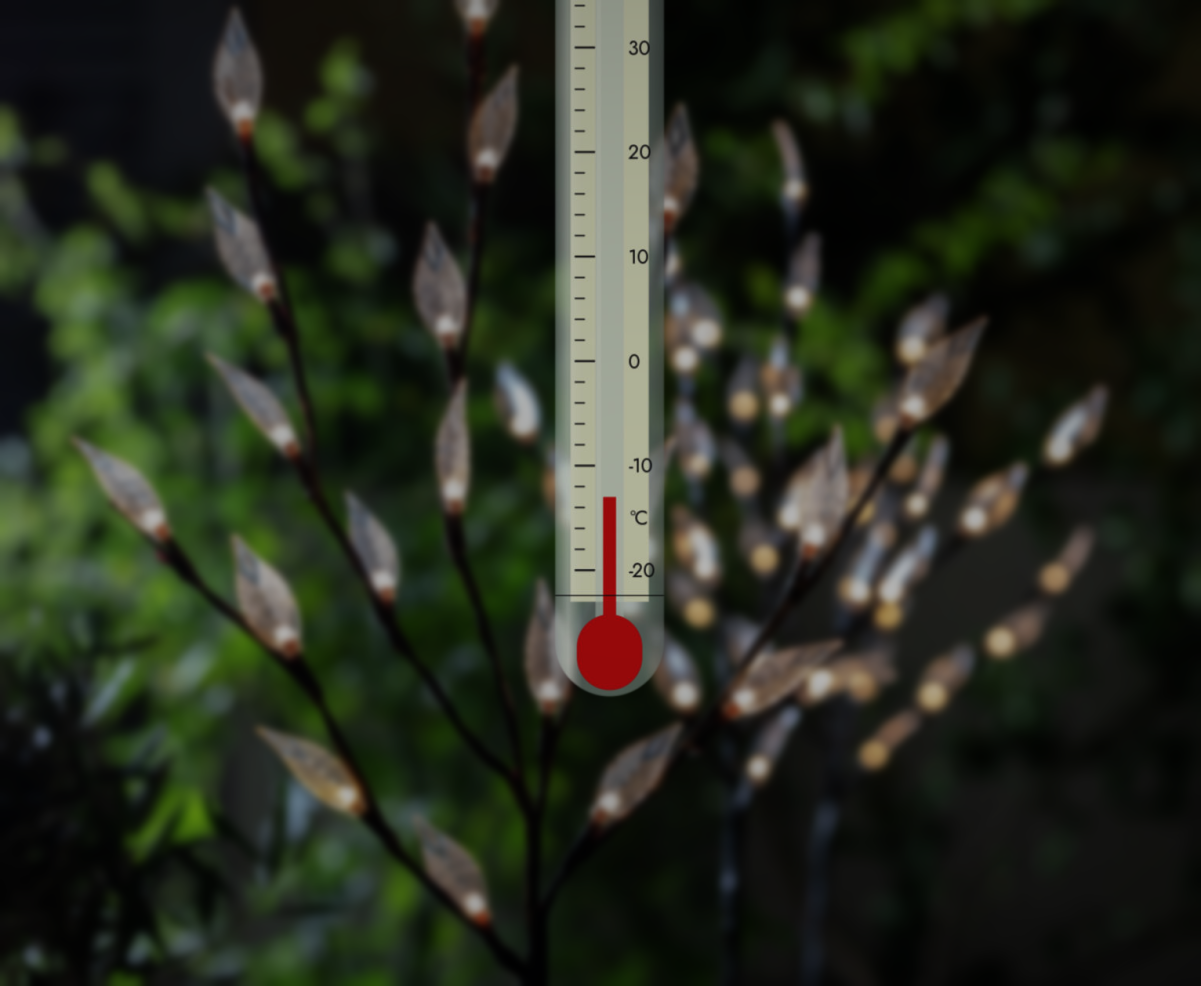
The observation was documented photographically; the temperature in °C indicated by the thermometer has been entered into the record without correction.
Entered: -13 °C
